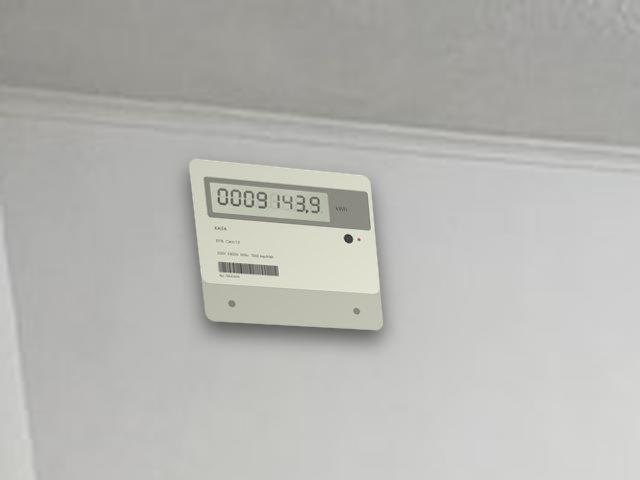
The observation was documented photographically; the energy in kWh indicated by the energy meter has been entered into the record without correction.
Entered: 9143.9 kWh
